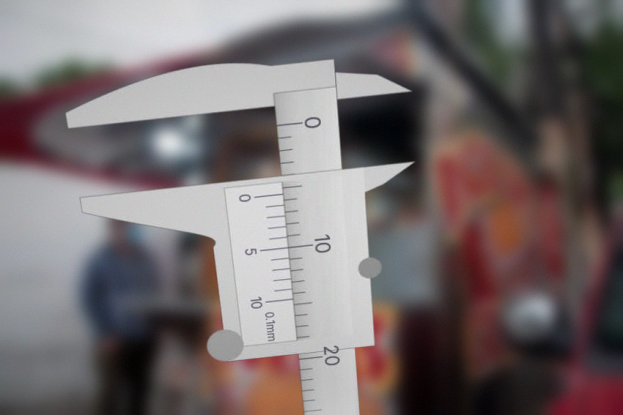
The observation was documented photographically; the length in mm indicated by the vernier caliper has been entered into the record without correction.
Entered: 5.5 mm
